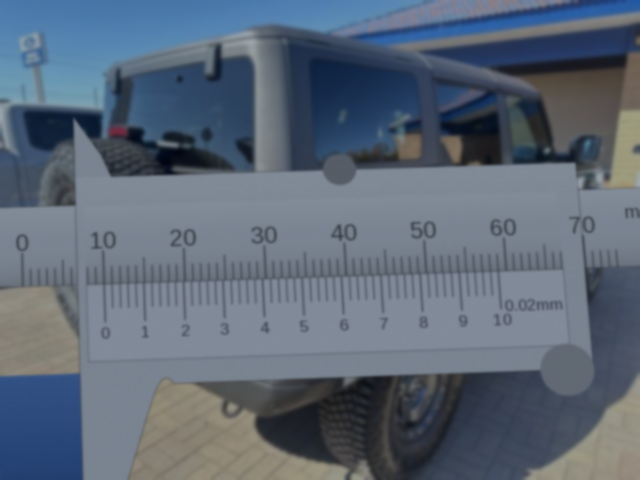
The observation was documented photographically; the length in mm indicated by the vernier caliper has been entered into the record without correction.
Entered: 10.0 mm
